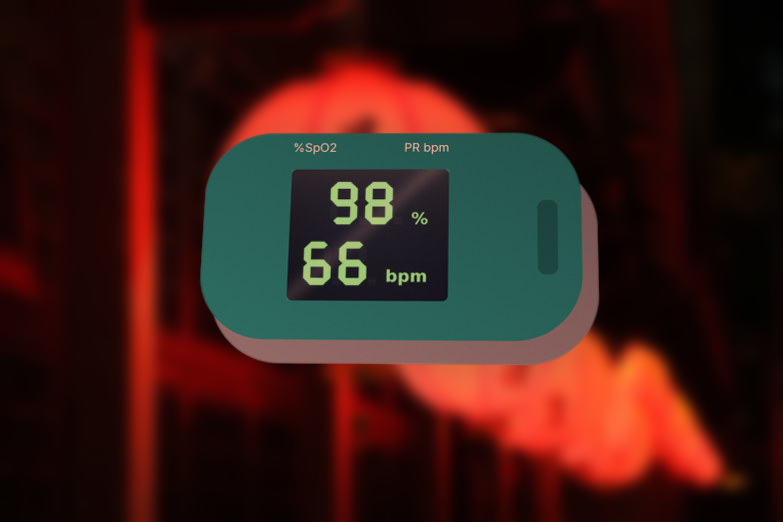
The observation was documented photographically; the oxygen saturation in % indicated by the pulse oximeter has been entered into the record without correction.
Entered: 98 %
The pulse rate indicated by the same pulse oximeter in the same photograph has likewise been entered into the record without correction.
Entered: 66 bpm
